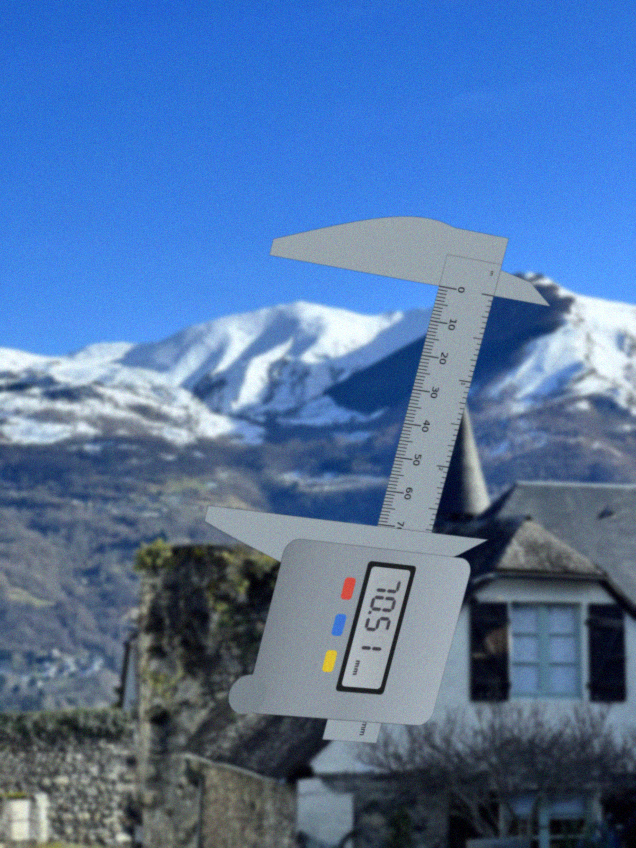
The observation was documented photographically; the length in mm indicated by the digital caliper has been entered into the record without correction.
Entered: 70.51 mm
